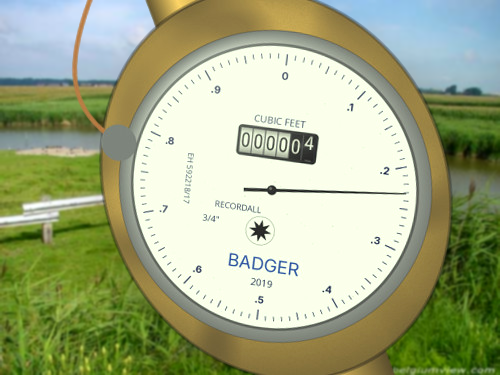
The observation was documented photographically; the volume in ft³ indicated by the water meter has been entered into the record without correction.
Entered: 4.23 ft³
